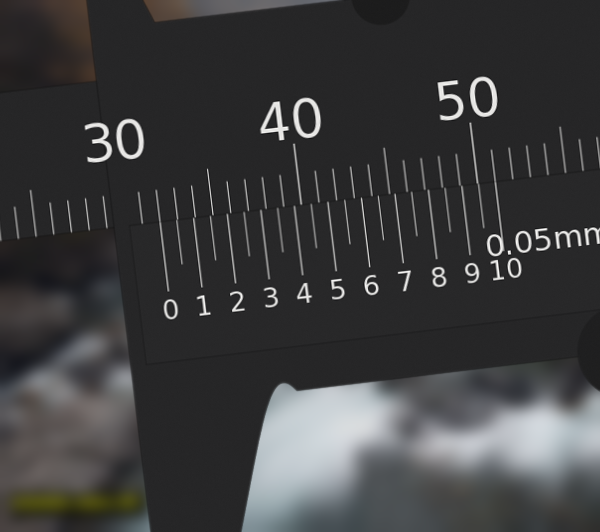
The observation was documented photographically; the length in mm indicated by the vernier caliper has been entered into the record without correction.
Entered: 32.0 mm
